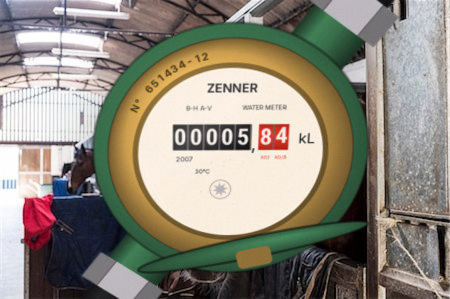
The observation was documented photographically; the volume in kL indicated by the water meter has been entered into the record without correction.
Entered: 5.84 kL
